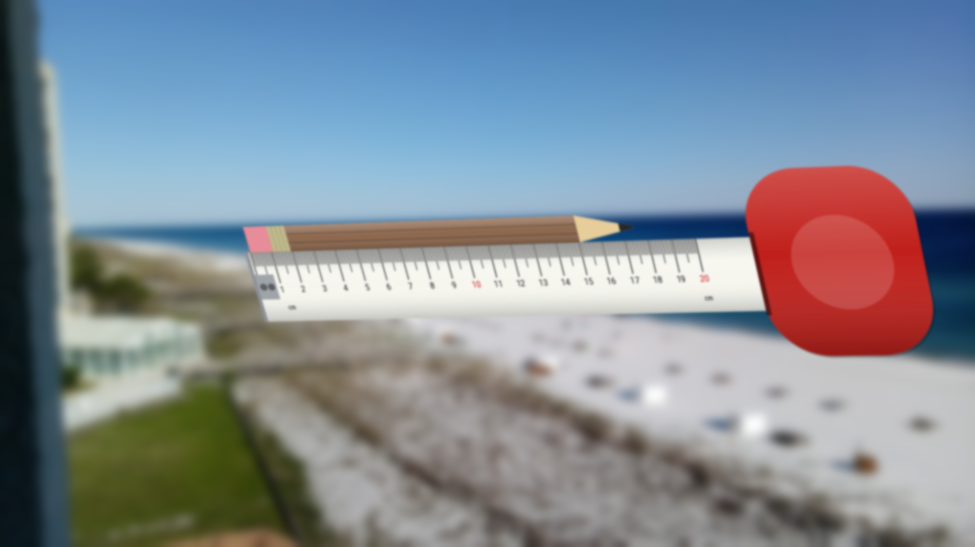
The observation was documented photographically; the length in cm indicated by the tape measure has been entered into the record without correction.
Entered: 17.5 cm
